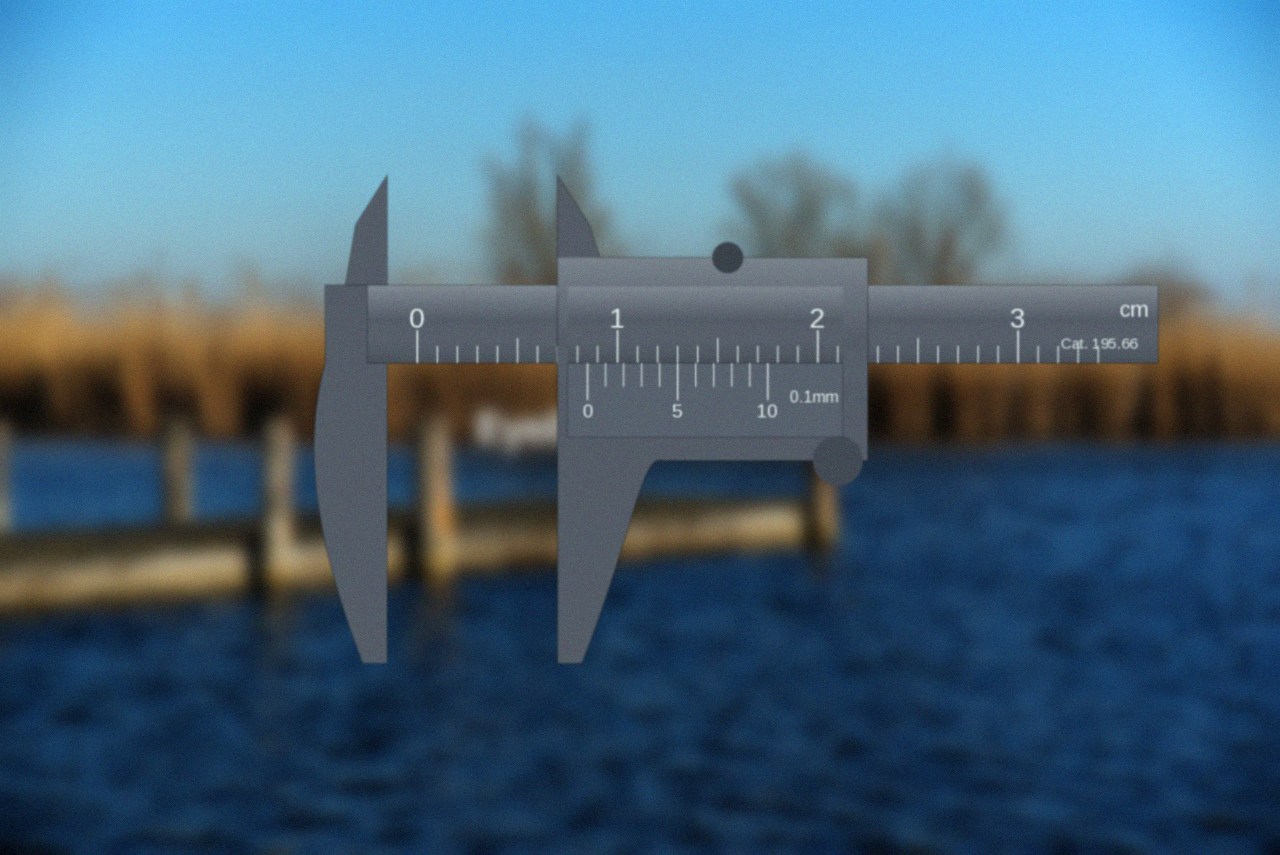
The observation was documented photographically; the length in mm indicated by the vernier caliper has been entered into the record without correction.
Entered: 8.5 mm
